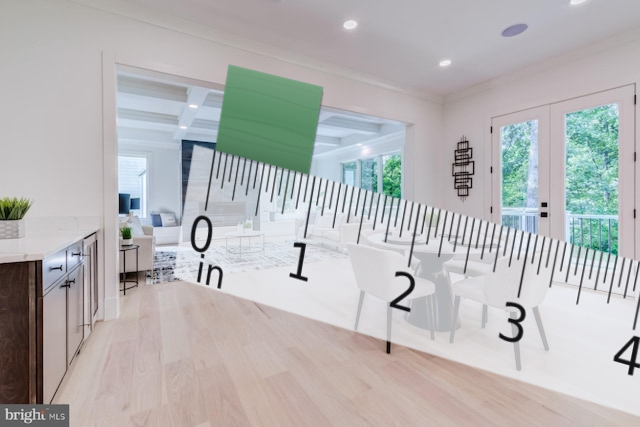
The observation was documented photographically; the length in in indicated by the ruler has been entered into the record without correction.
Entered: 0.9375 in
